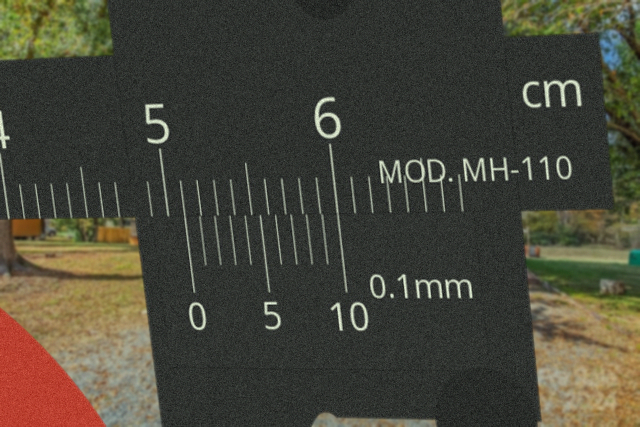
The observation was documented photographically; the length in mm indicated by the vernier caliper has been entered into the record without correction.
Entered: 51.0 mm
